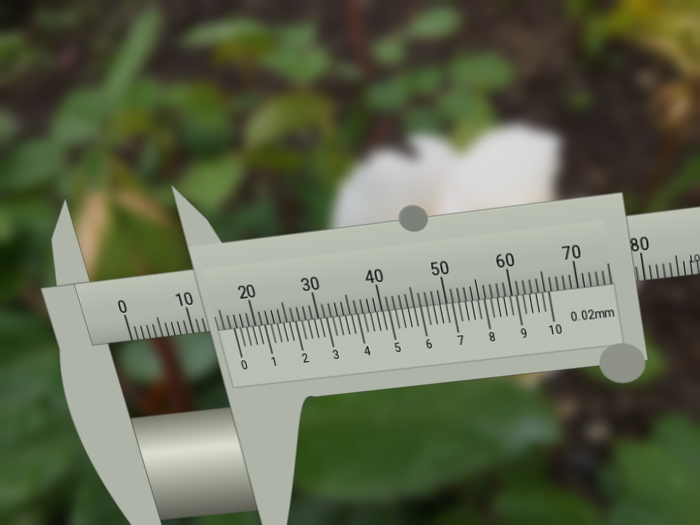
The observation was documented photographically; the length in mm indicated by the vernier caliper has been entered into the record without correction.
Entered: 16.6 mm
